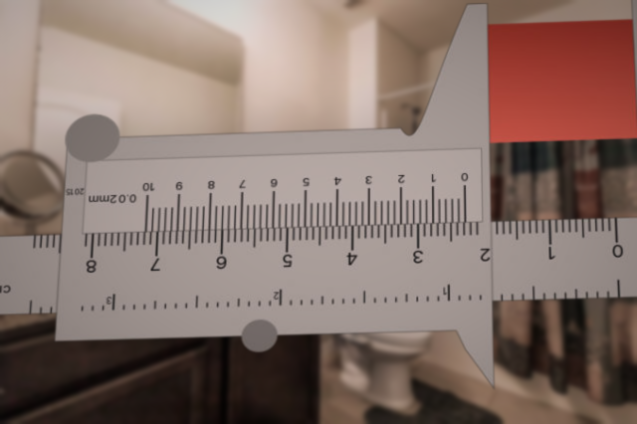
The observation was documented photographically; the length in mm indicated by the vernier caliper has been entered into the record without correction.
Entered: 22.8 mm
